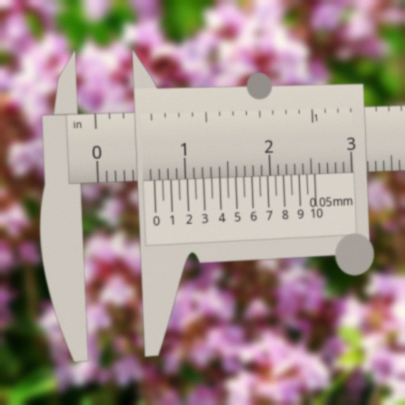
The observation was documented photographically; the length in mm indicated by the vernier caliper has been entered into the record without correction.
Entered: 6.4 mm
